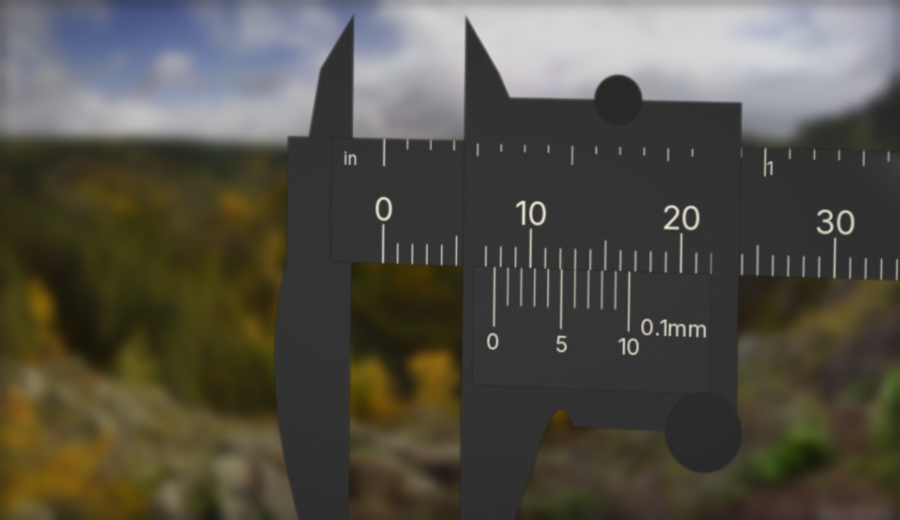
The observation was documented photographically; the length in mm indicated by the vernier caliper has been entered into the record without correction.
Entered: 7.6 mm
